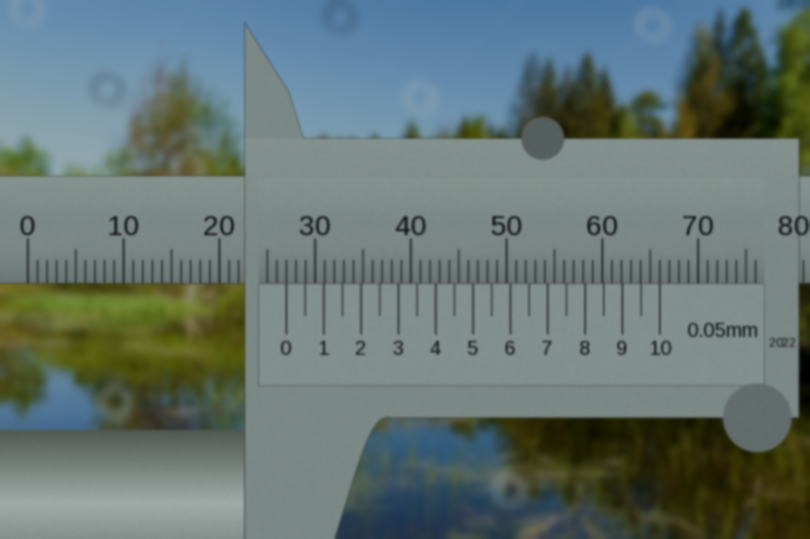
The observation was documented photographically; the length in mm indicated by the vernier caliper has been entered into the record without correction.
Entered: 27.0 mm
